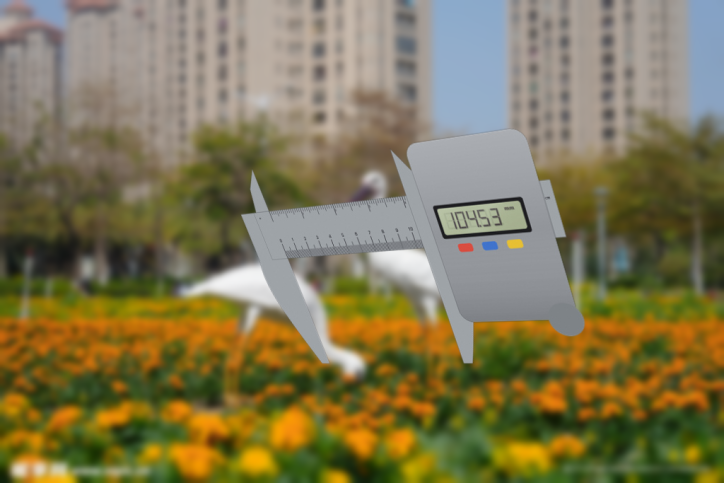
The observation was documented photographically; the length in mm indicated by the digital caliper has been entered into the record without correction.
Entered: 104.53 mm
